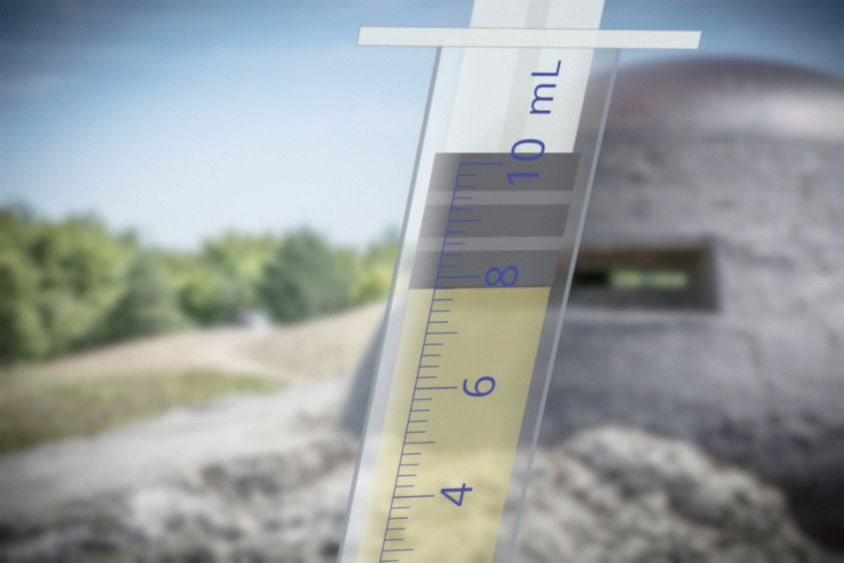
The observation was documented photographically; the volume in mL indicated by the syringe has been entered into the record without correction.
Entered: 7.8 mL
